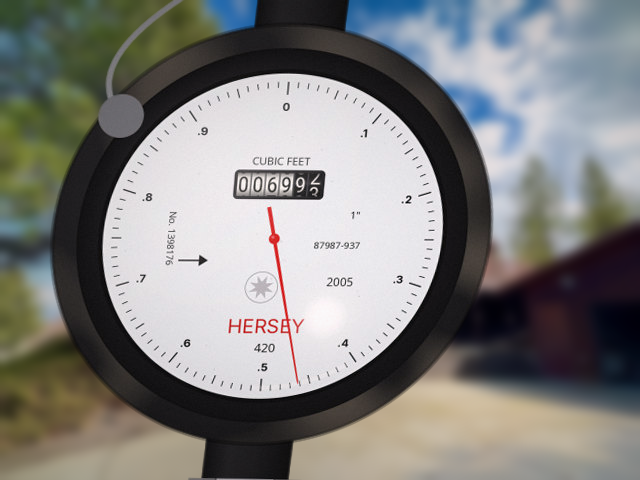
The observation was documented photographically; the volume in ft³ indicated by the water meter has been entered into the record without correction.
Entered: 6992.46 ft³
